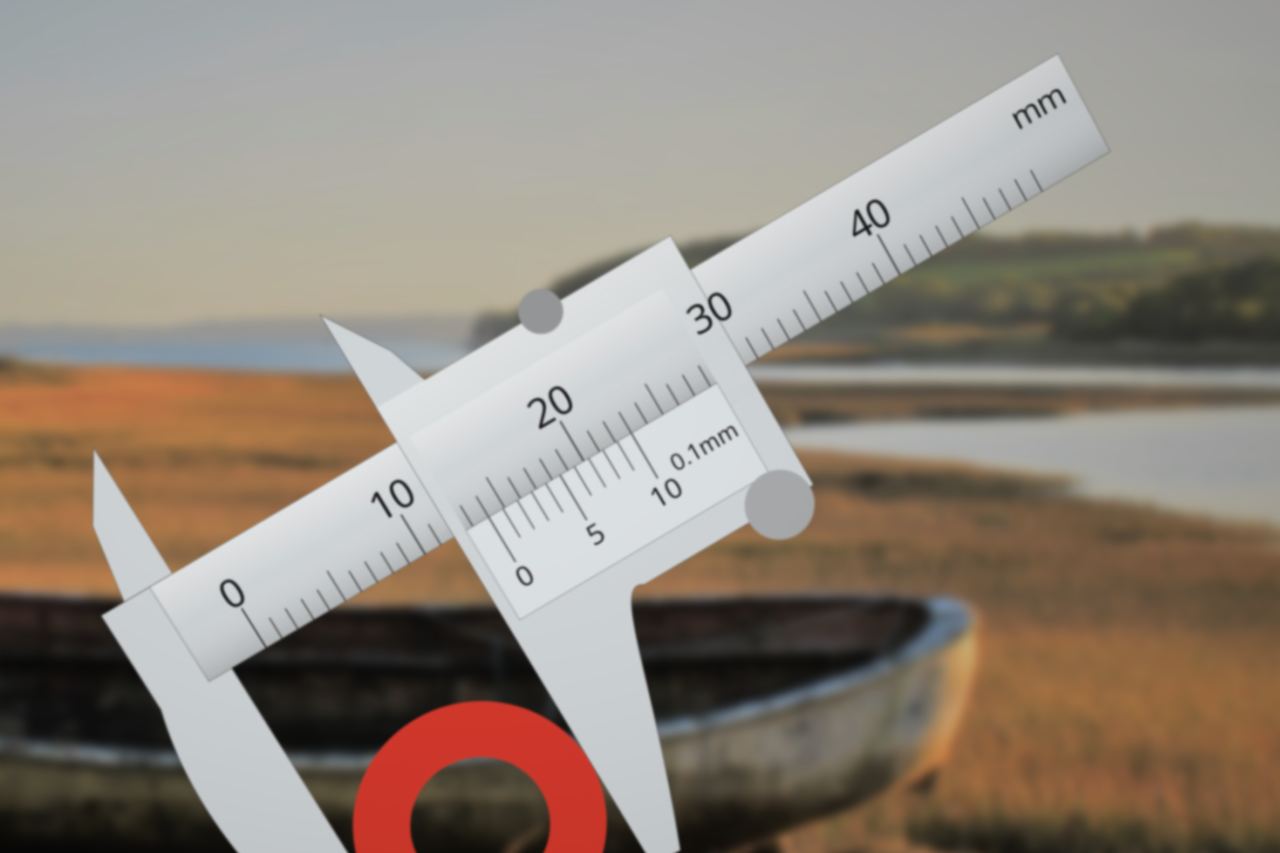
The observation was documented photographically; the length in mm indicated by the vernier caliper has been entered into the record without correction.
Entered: 14.0 mm
